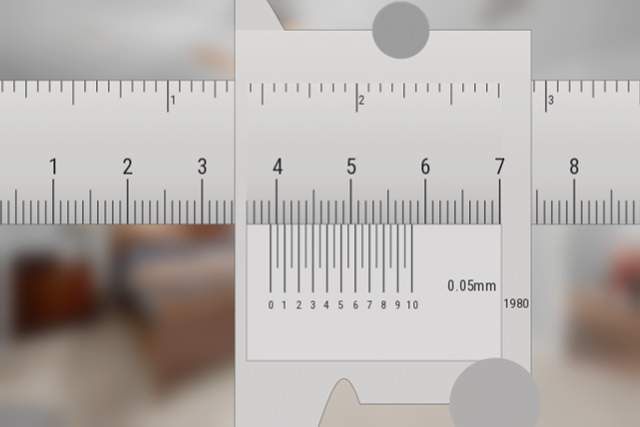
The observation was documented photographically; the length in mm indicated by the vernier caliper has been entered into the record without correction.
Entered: 39.2 mm
